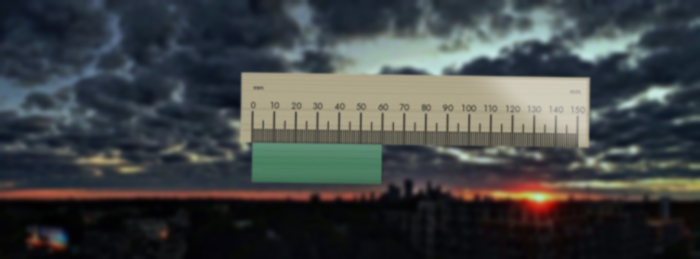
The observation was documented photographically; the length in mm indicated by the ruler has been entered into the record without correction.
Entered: 60 mm
